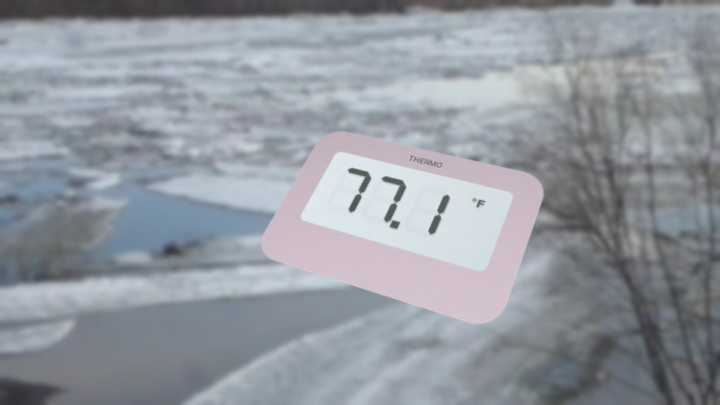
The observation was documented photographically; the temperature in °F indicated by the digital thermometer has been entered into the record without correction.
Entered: 77.1 °F
